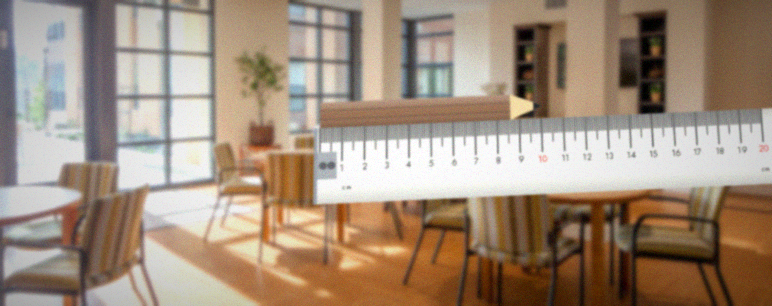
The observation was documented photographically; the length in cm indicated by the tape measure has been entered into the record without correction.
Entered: 10 cm
